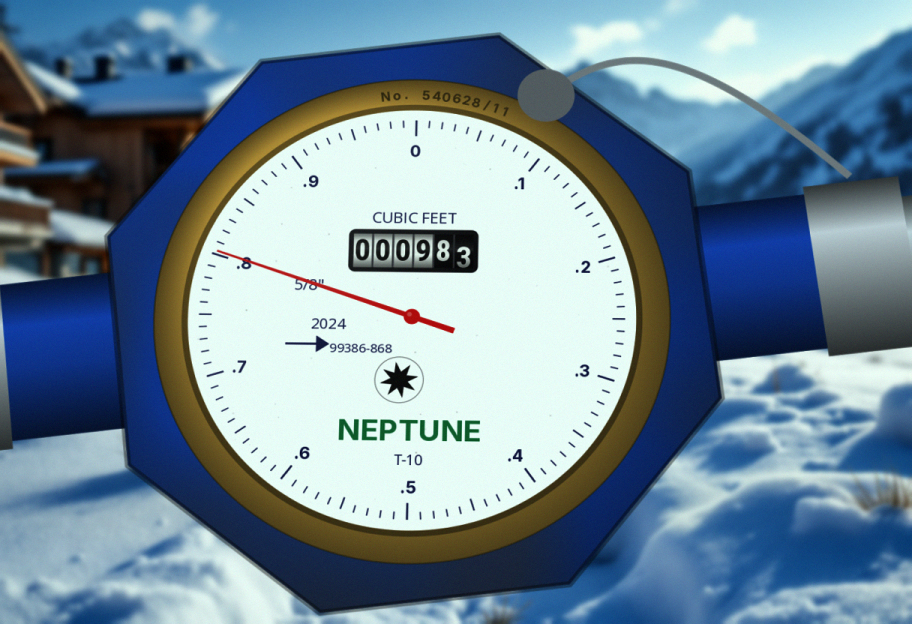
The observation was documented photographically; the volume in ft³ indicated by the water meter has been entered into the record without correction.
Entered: 982.80 ft³
